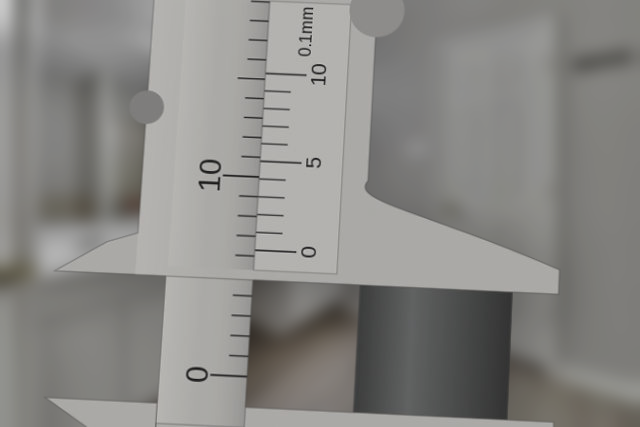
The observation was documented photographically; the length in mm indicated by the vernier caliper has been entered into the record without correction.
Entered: 6.3 mm
